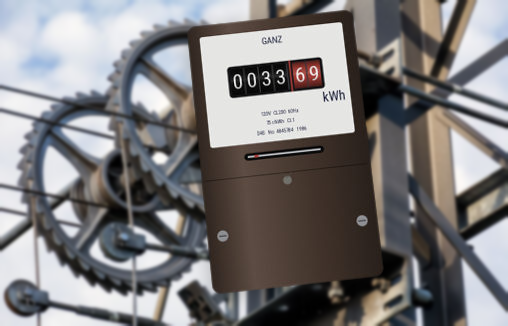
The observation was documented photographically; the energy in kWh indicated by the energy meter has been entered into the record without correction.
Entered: 33.69 kWh
